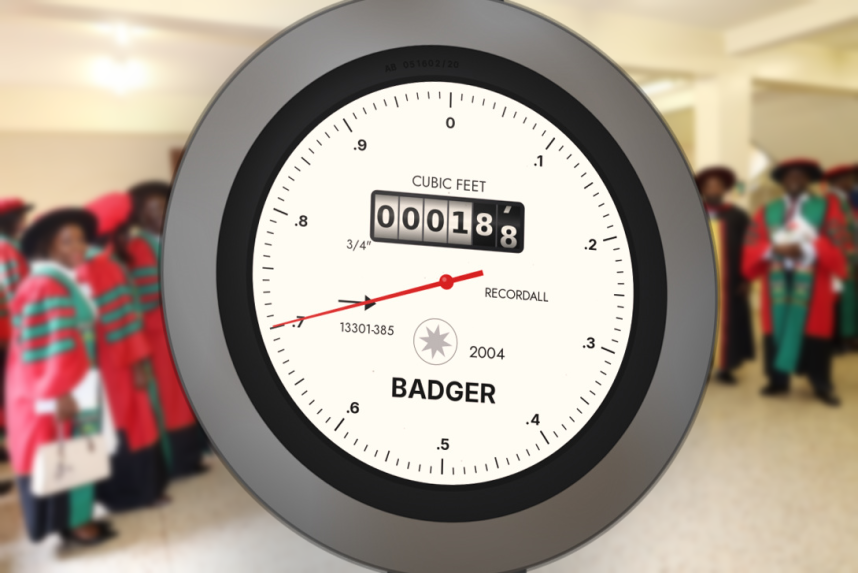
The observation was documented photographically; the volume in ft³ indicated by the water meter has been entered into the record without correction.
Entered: 187.70 ft³
